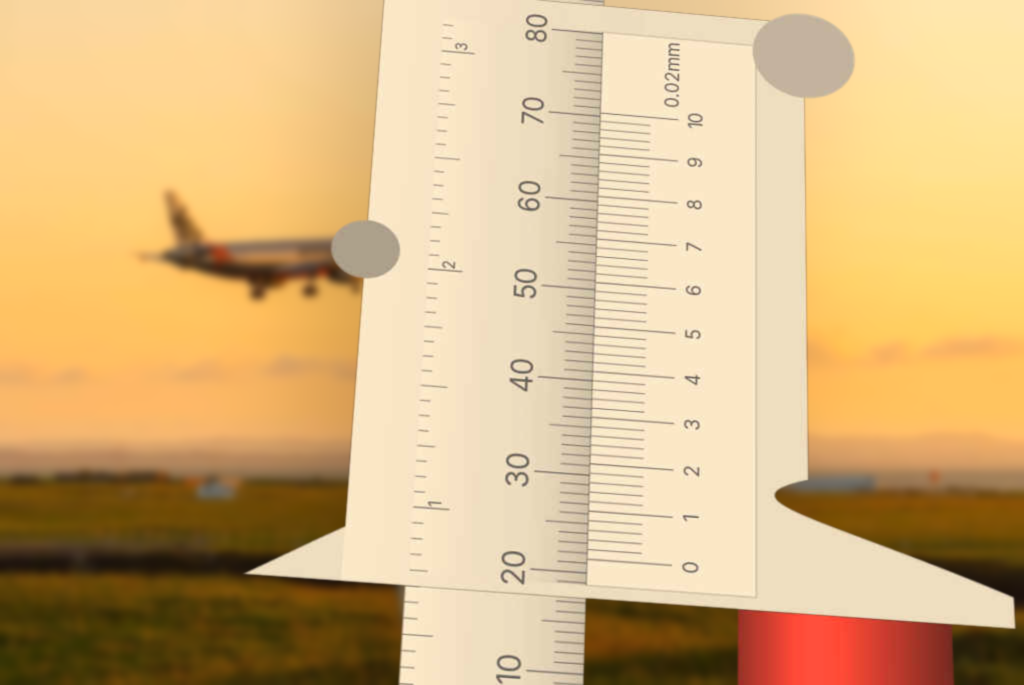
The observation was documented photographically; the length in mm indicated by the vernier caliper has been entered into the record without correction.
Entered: 21.4 mm
